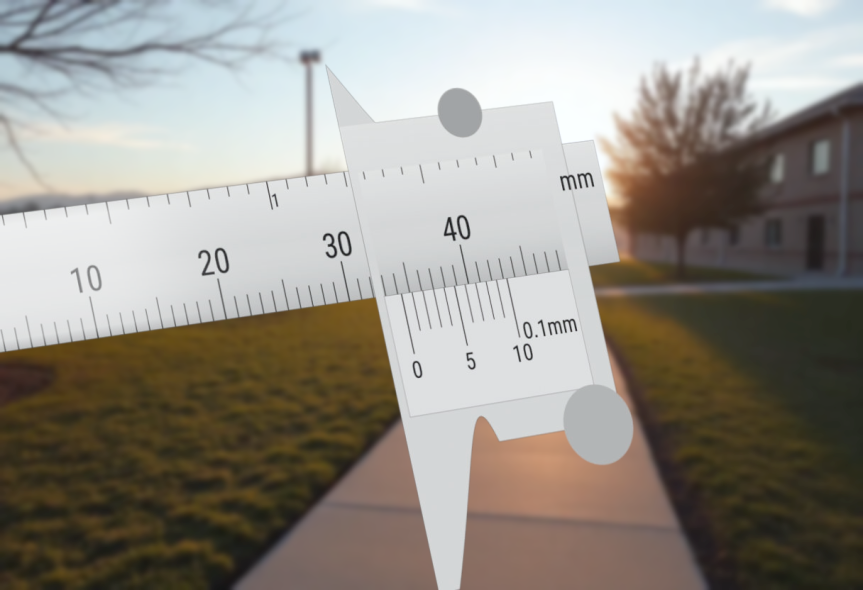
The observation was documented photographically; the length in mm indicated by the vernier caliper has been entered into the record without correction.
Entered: 34.3 mm
